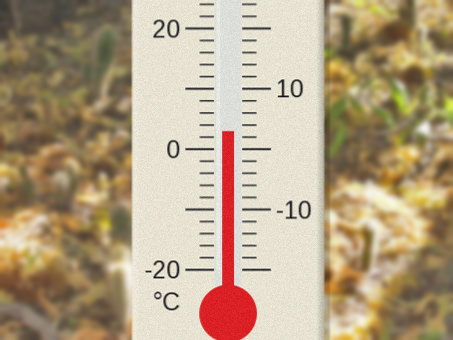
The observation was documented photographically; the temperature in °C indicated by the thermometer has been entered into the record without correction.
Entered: 3 °C
